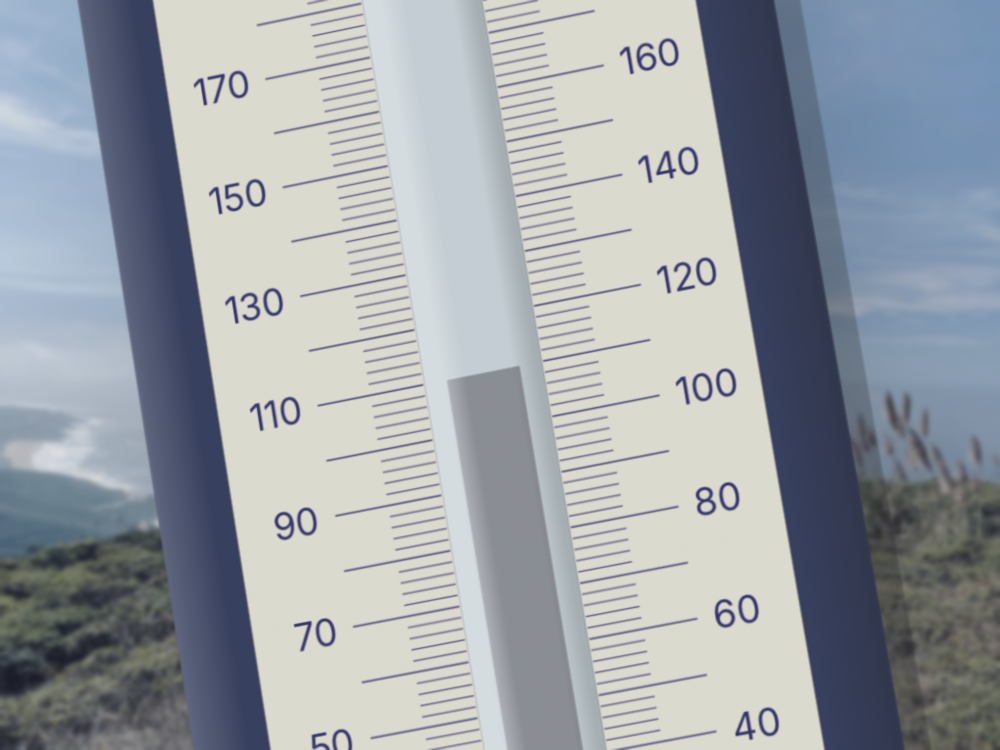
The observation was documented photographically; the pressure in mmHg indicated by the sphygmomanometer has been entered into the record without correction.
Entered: 110 mmHg
